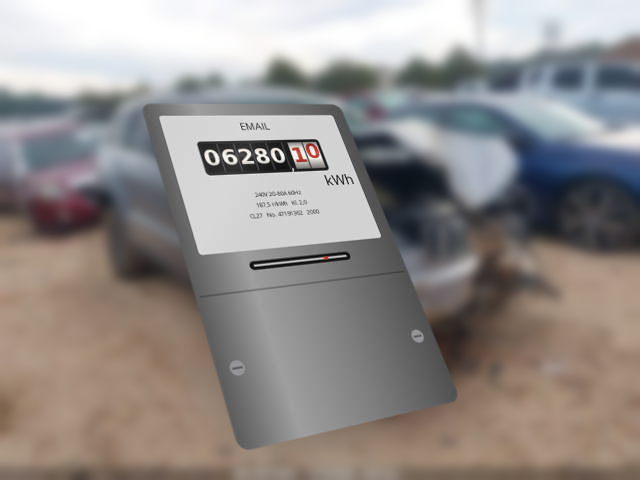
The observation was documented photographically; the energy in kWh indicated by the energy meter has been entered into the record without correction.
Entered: 6280.10 kWh
